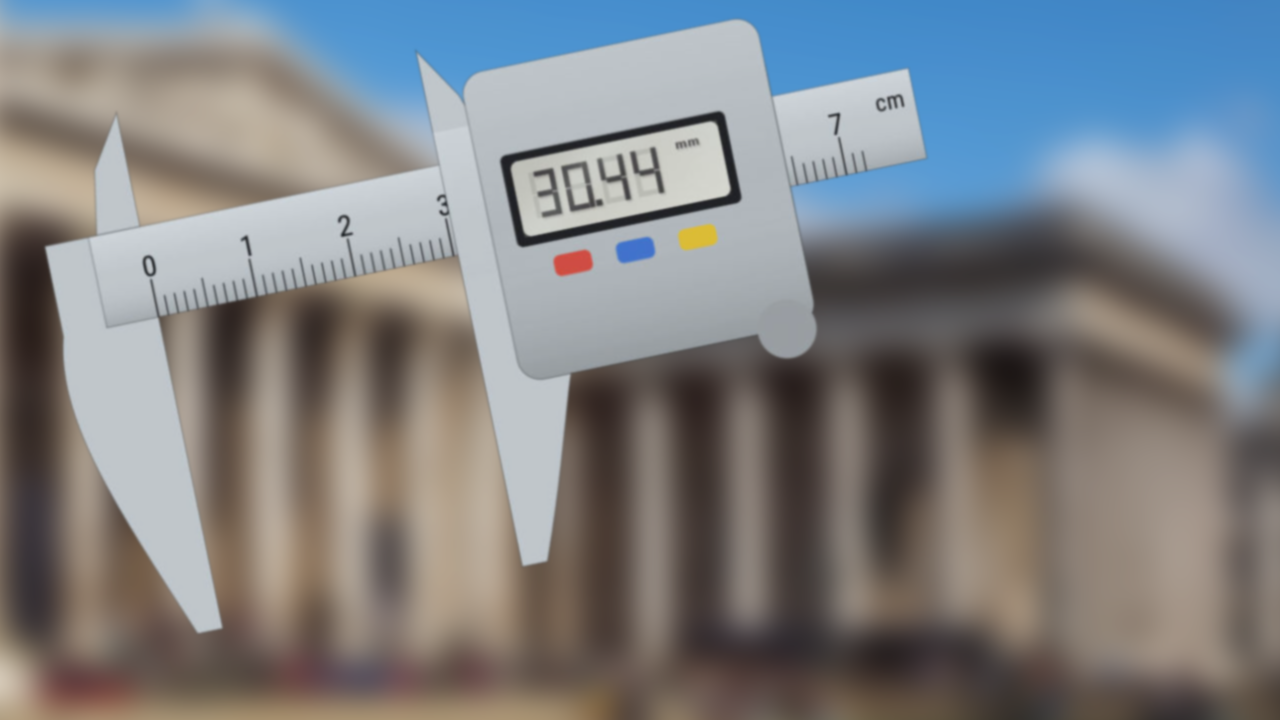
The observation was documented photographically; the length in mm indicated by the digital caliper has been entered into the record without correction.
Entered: 30.44 mm
